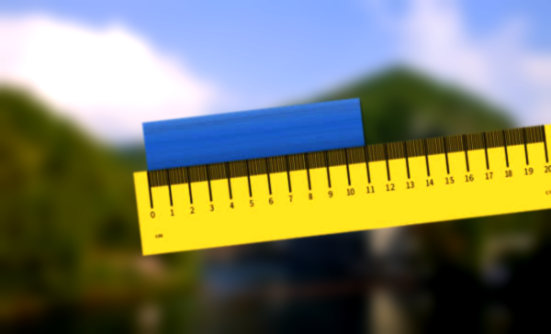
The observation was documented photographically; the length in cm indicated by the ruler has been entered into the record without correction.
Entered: 11 cm
